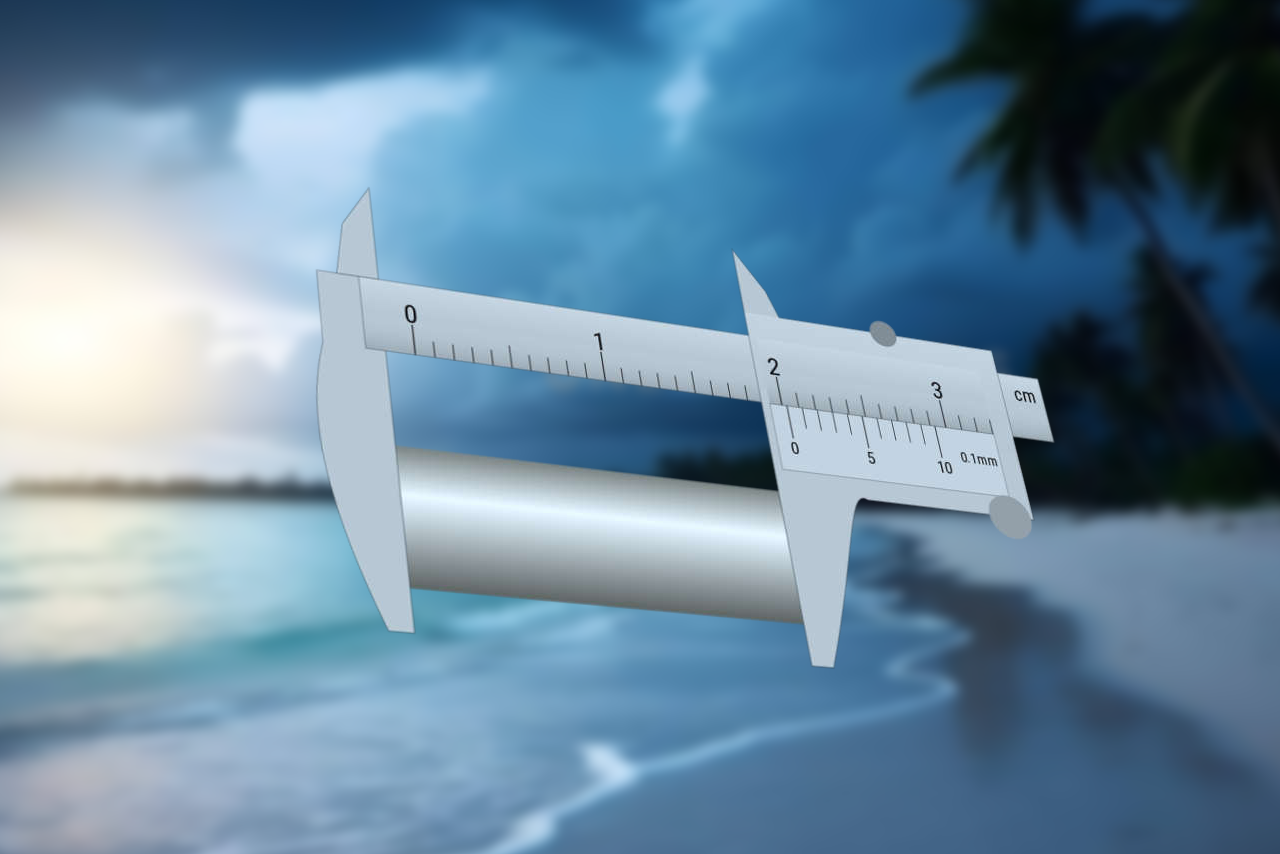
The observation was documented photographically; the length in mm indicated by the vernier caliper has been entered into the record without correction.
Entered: 20.3 mm
